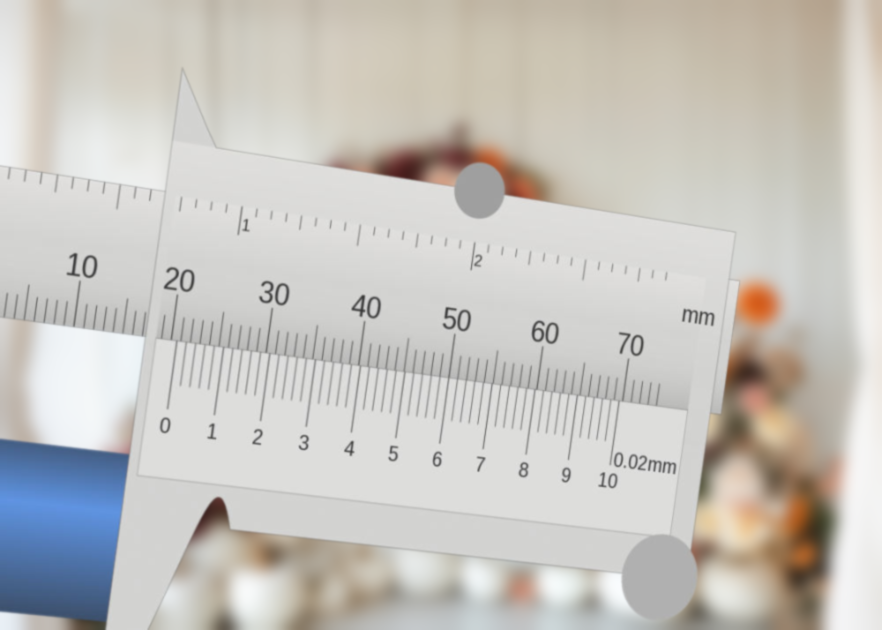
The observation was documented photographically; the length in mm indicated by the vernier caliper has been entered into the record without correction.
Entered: 20.6 mm
